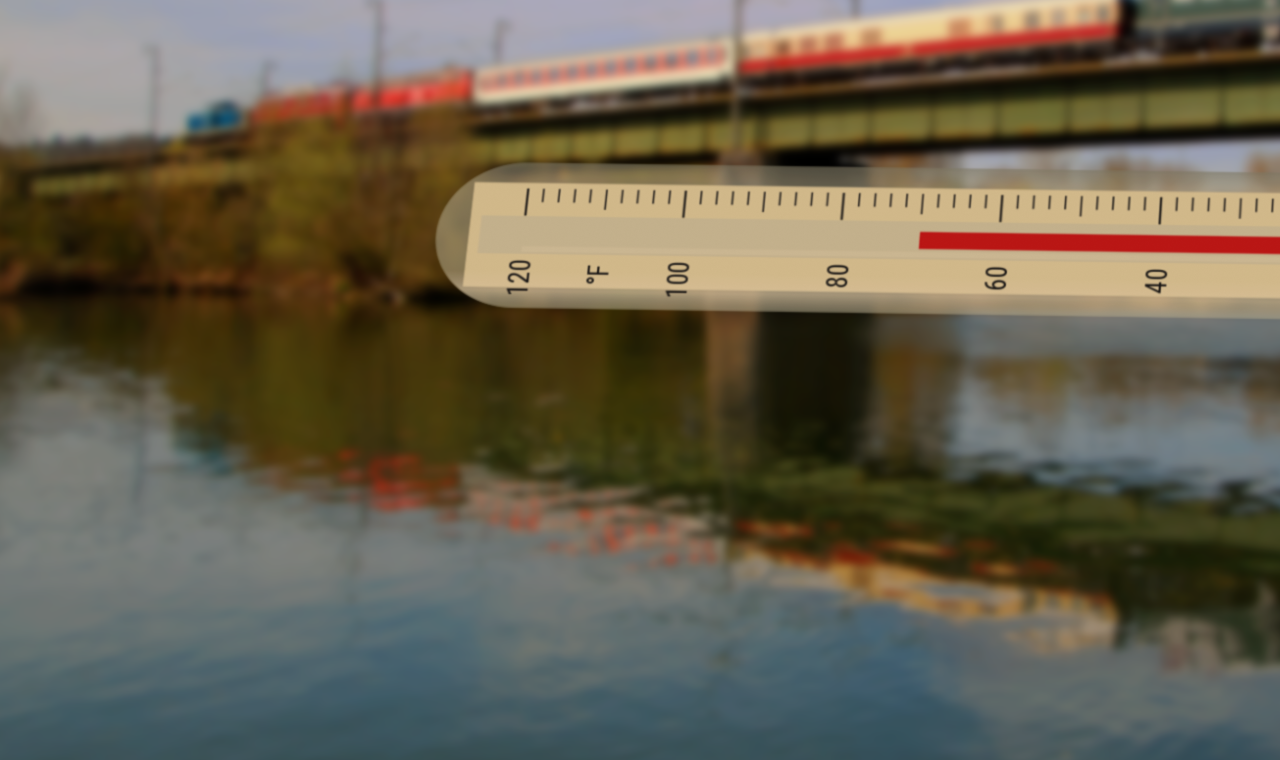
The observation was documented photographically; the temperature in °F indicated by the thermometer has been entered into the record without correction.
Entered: 70 °F
